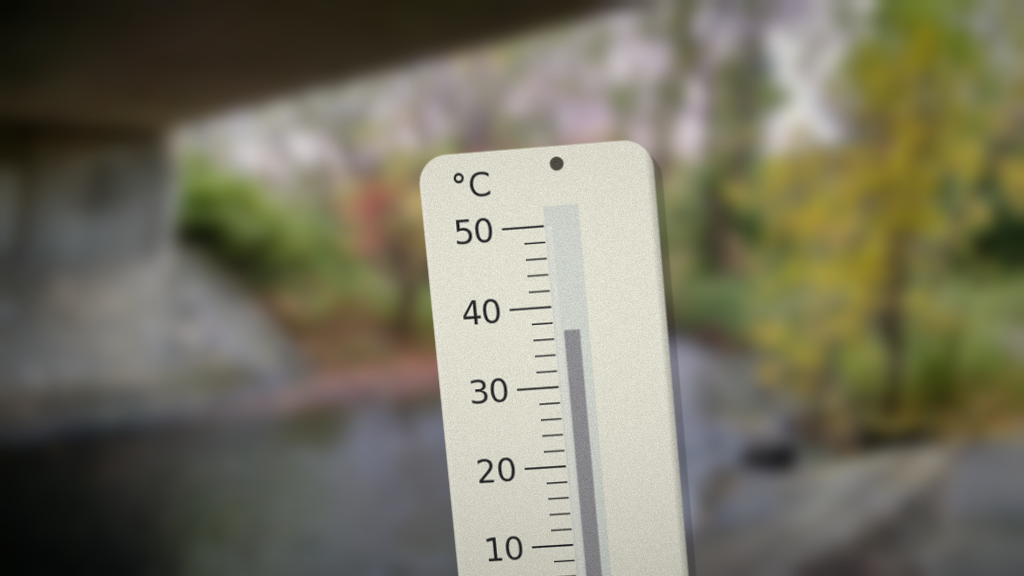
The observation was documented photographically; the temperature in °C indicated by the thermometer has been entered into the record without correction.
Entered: 37 °C
